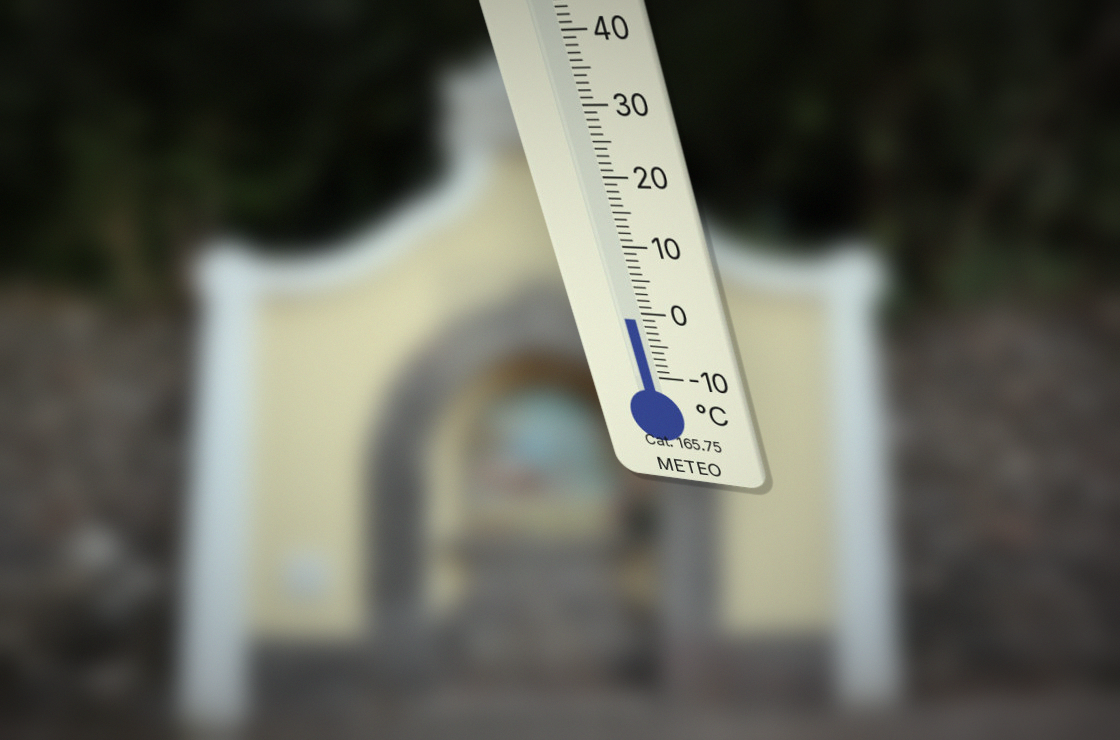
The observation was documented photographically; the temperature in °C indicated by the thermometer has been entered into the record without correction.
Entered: -1 °C
